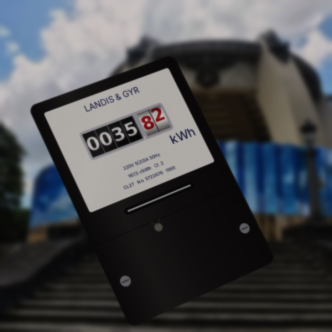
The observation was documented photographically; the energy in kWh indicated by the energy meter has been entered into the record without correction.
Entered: 35.82 kWh
